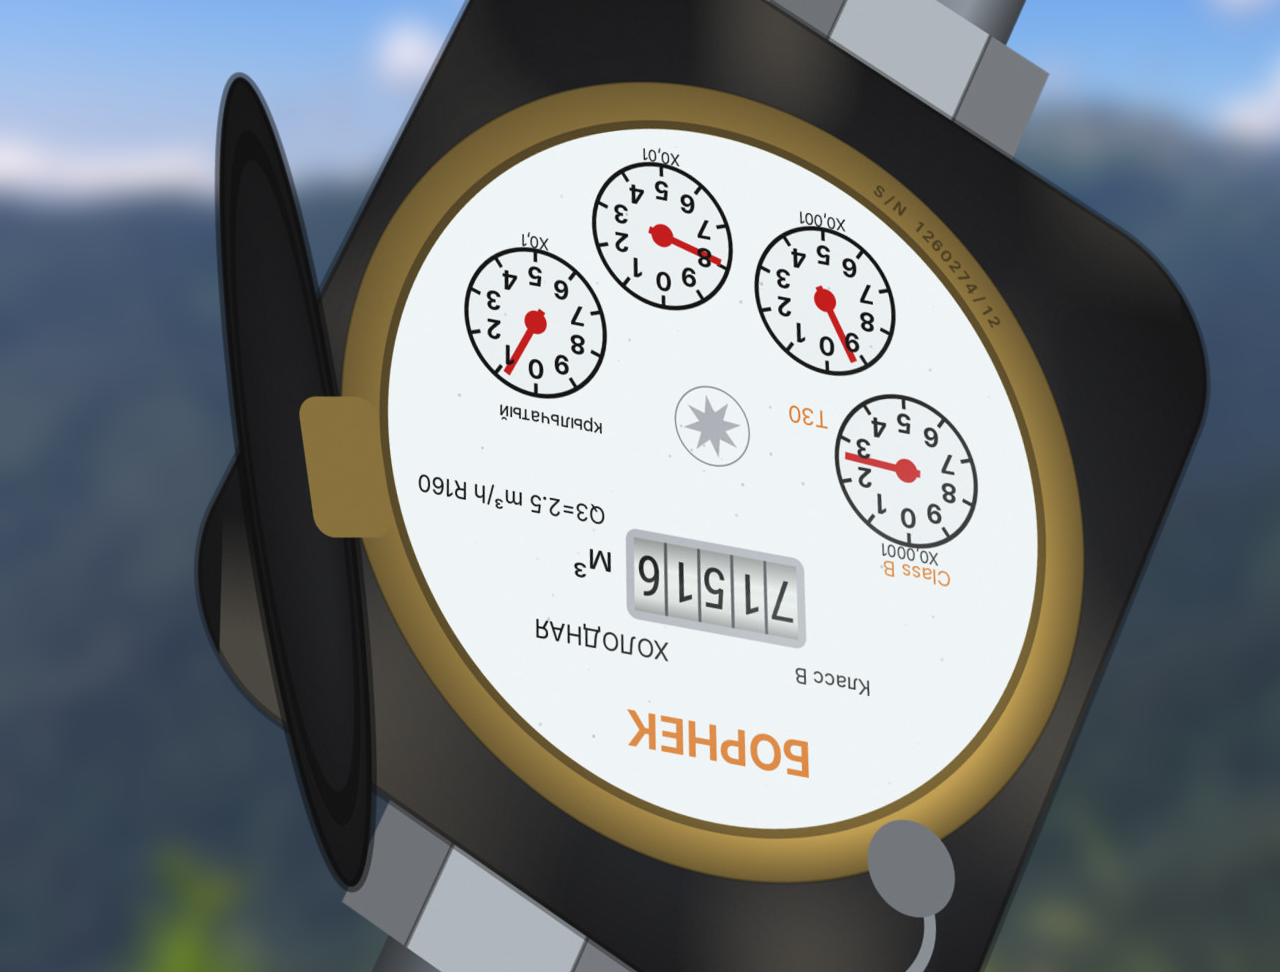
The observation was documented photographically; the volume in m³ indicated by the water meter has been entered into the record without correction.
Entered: 71516.0792 m³
